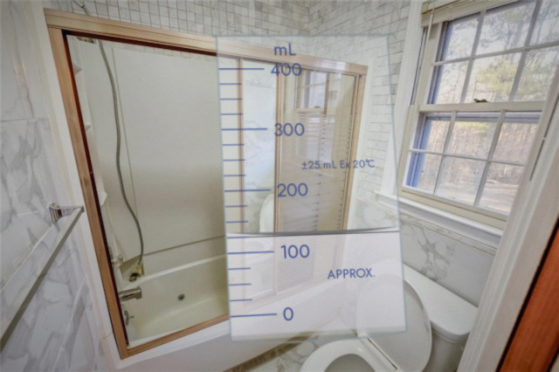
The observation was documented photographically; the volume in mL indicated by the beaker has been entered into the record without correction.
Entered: 125 mL
